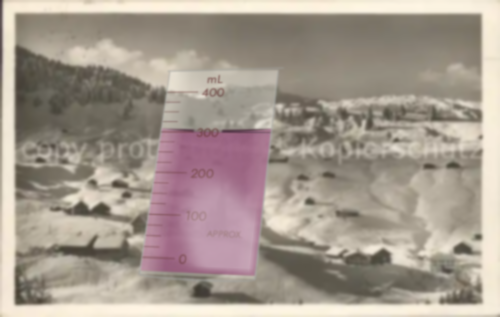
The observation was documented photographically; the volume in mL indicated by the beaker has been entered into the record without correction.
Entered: 300 mL
